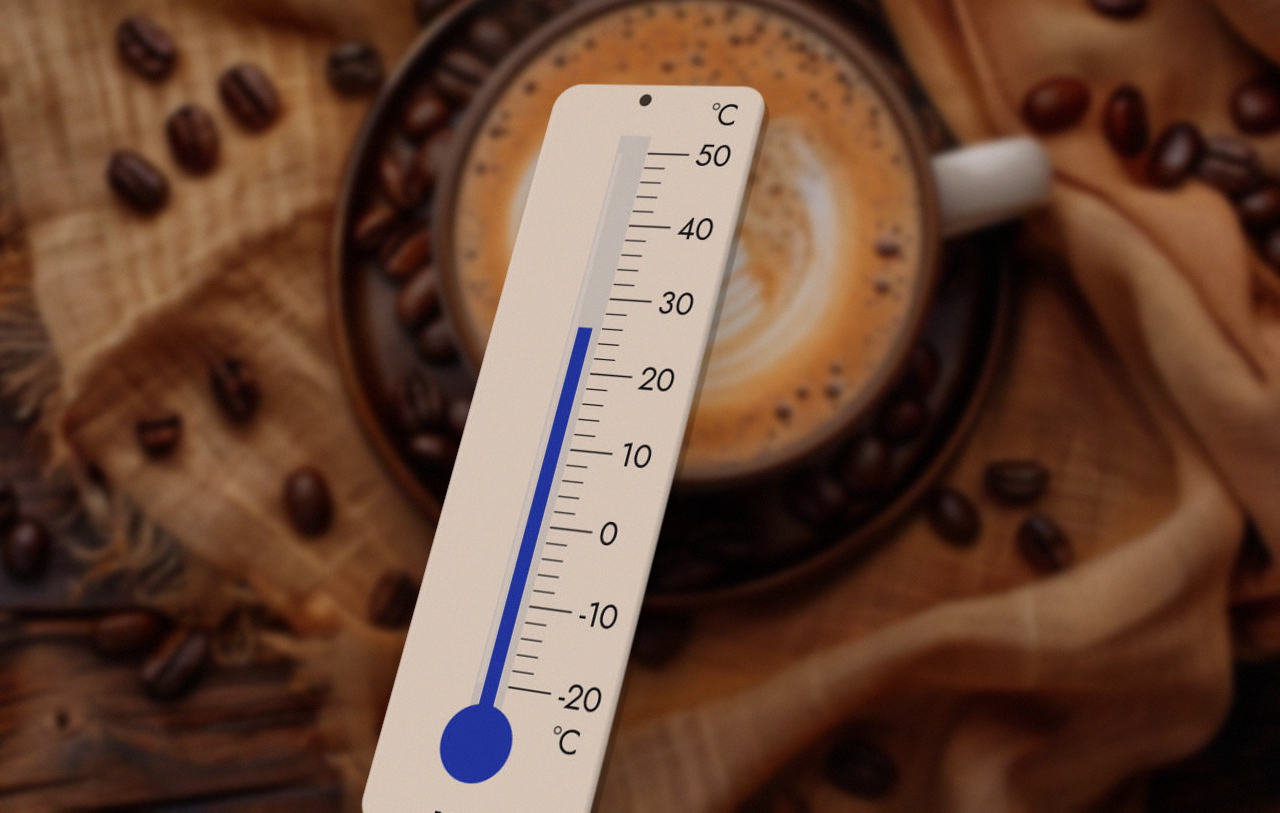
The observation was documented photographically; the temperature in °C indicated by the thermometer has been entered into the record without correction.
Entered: 26 °C
